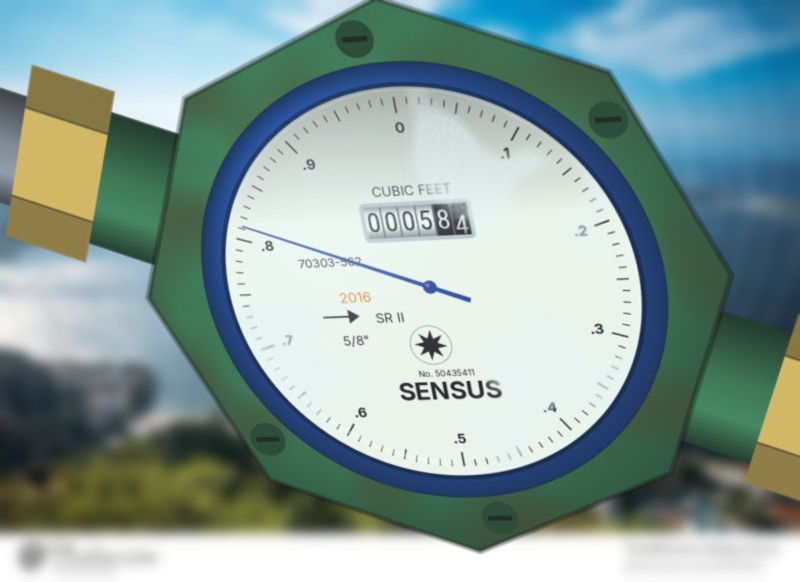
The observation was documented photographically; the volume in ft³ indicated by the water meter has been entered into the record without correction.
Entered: 583.81 ft³
